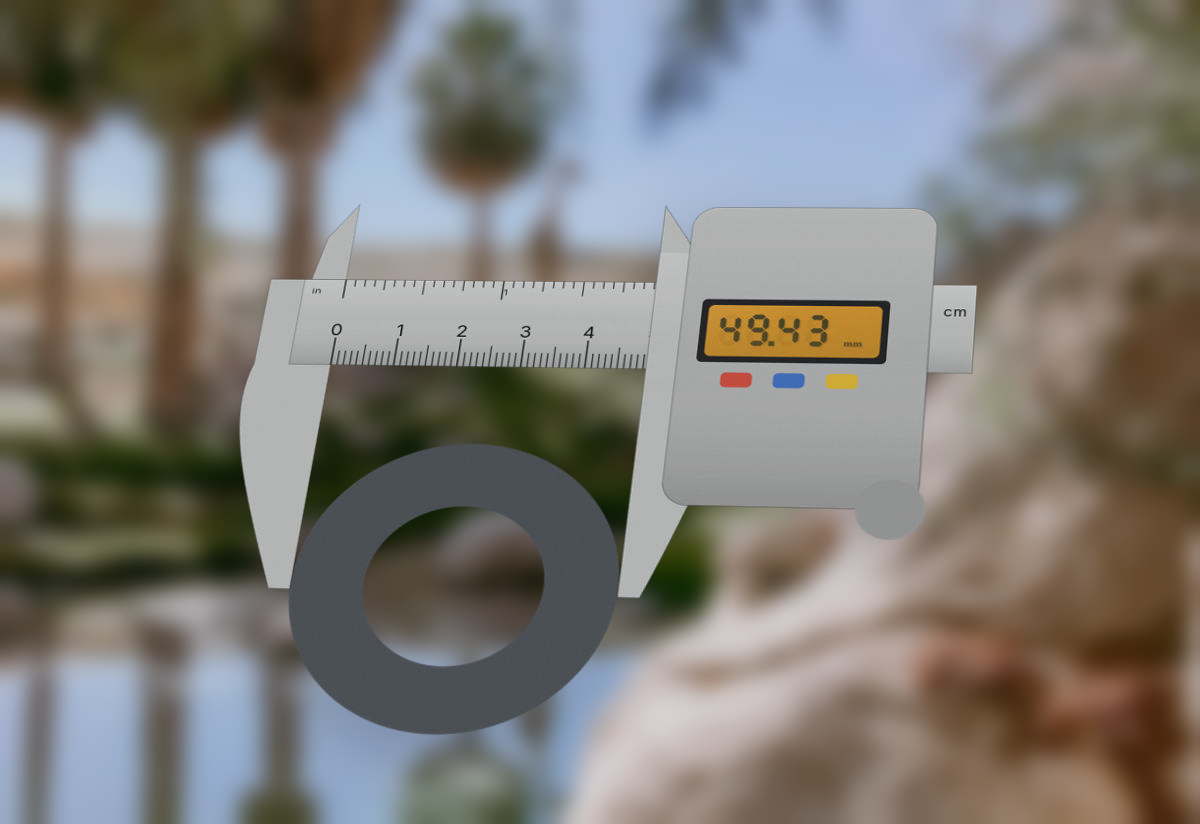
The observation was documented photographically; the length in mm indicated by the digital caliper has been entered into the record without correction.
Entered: 49.43 mm
